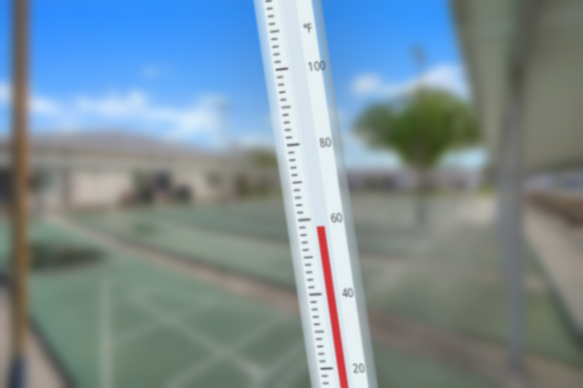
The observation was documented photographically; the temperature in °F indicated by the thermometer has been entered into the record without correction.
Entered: 58 °F
